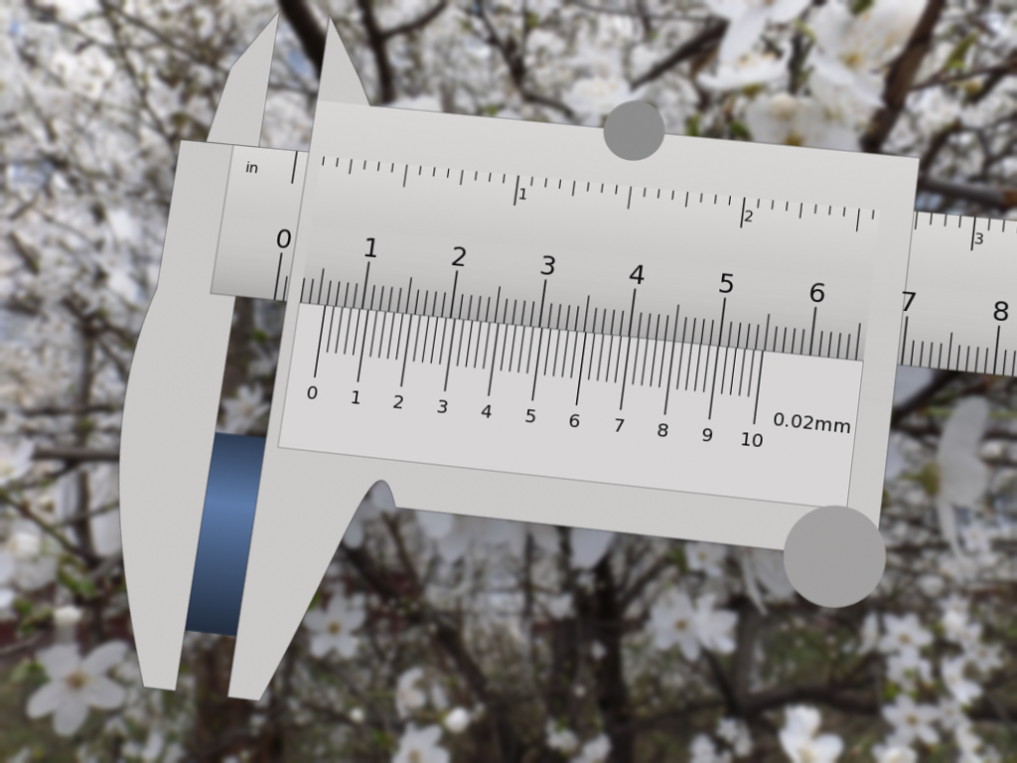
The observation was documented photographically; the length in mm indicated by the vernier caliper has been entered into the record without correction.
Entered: 5.8 mm
